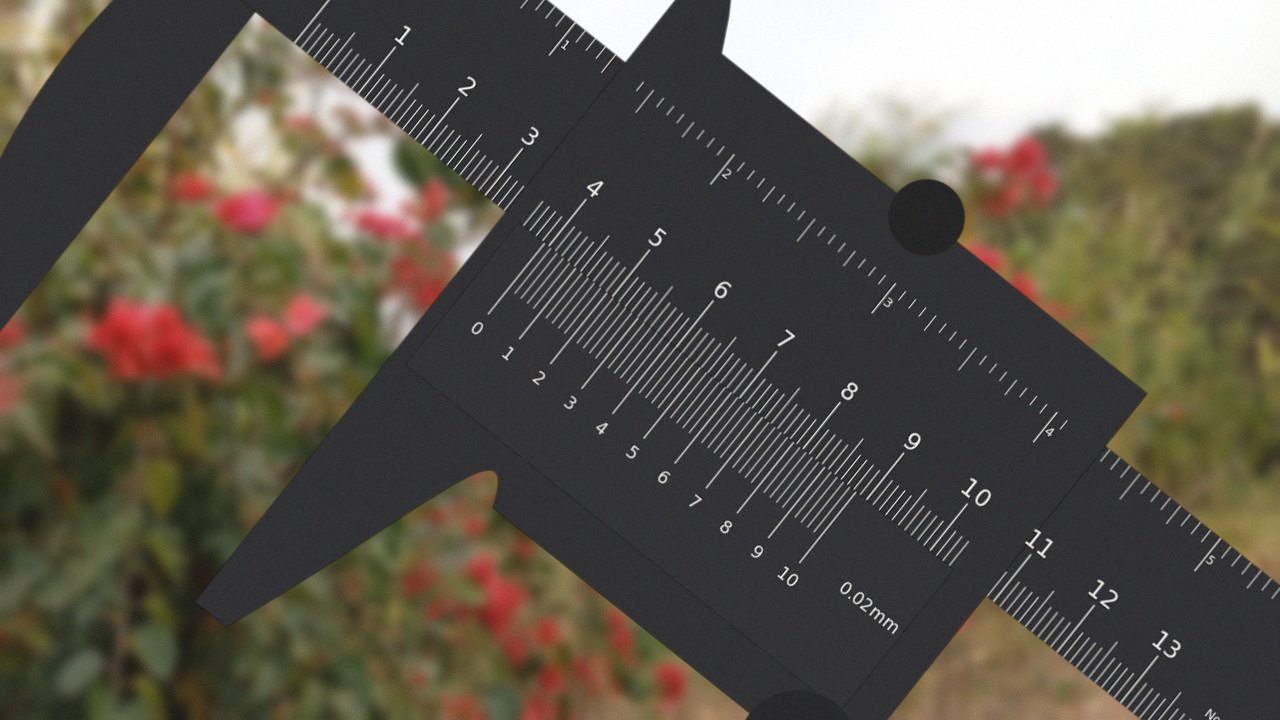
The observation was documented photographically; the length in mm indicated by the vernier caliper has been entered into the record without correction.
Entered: 39.4 mm
